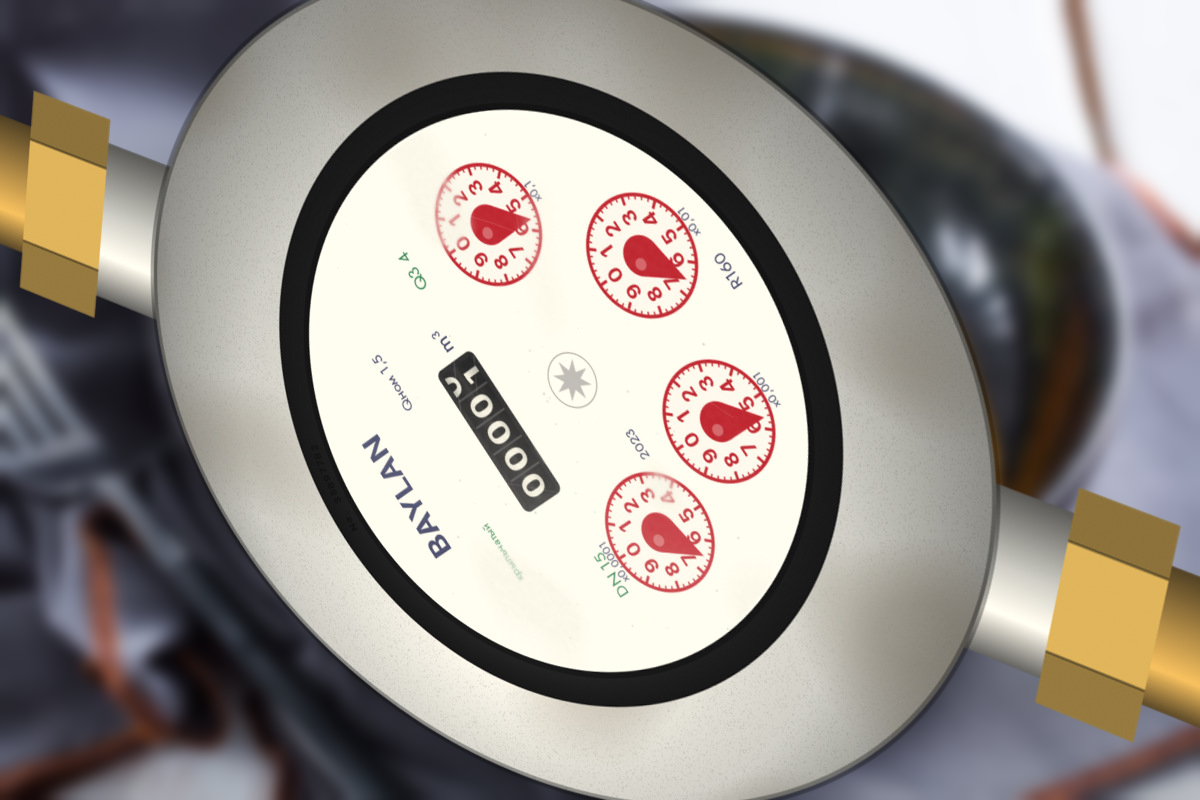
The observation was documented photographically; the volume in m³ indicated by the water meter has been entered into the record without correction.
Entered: 0.5656 m³
